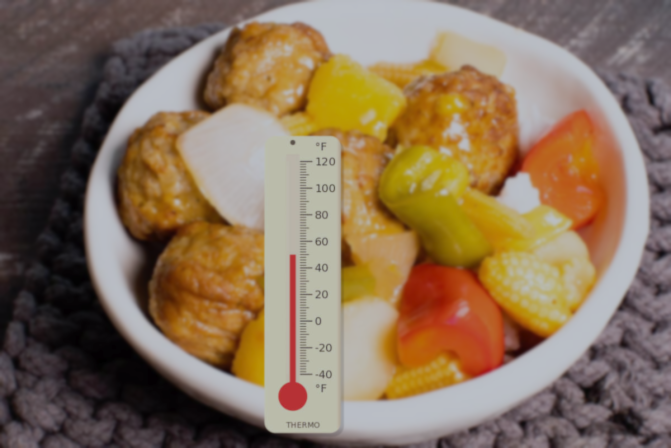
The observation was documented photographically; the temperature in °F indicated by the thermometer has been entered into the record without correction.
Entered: 50 °F
